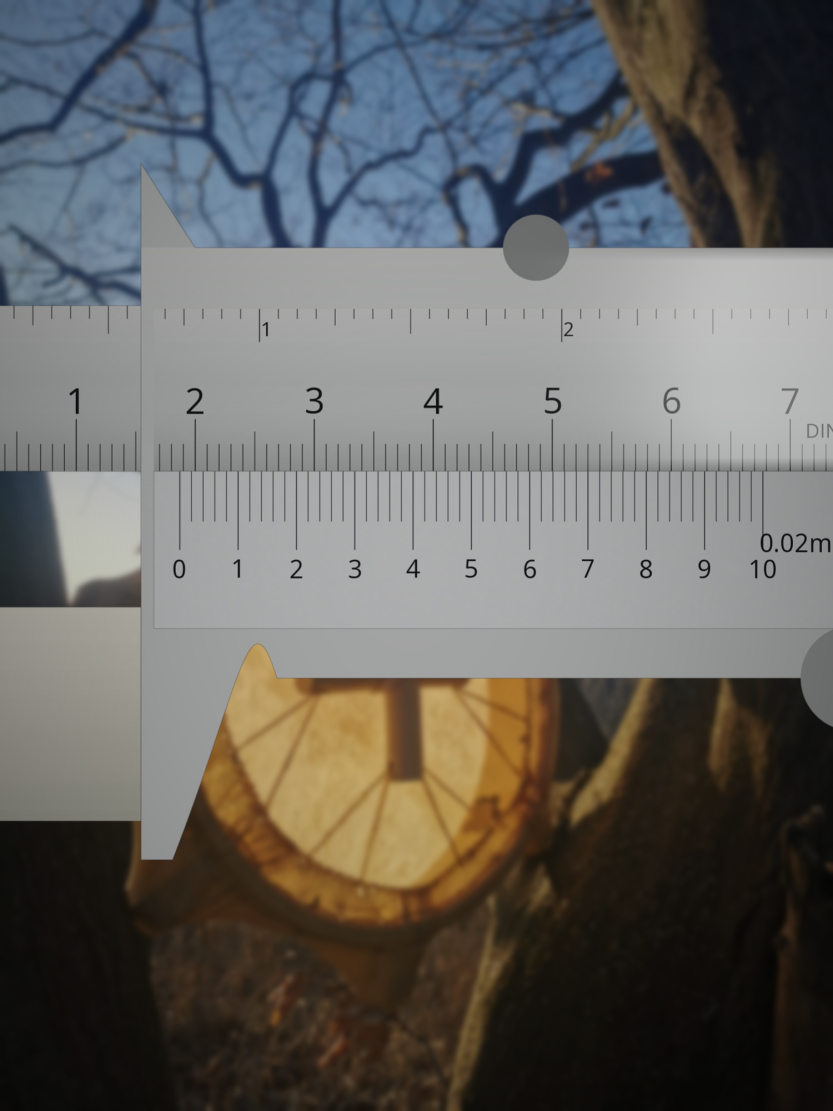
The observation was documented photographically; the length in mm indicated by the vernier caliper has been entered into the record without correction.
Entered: 18.7 mm
